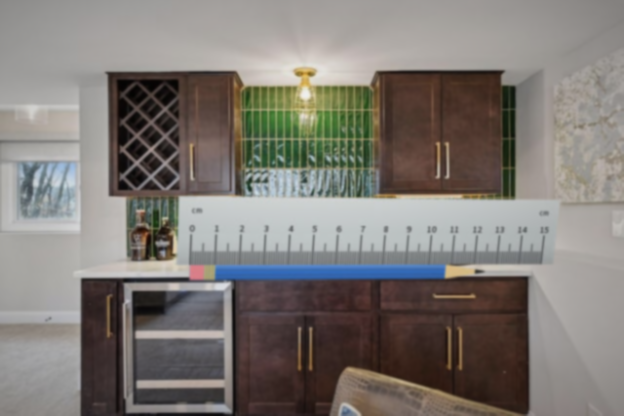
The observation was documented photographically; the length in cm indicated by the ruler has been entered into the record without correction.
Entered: 12.5 cm
